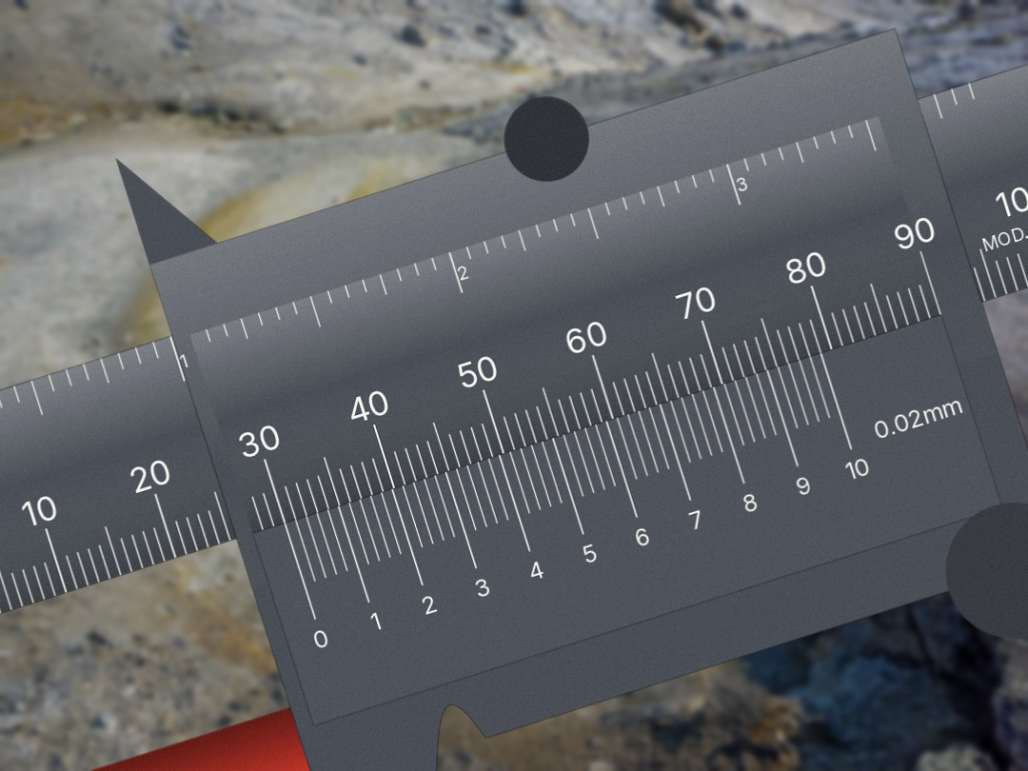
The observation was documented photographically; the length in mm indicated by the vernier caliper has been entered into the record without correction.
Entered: 30.0 mm
